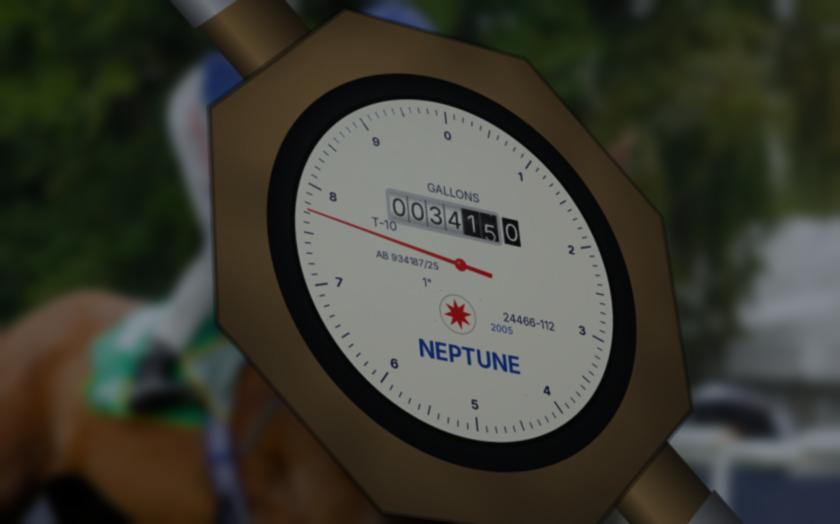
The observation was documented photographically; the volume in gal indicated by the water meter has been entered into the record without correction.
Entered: 34147.7 gal
